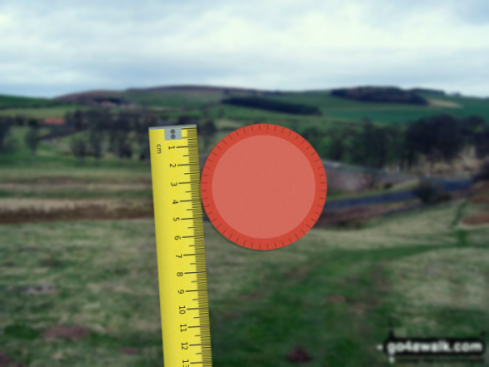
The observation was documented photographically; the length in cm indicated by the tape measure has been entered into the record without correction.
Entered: 7 cm
